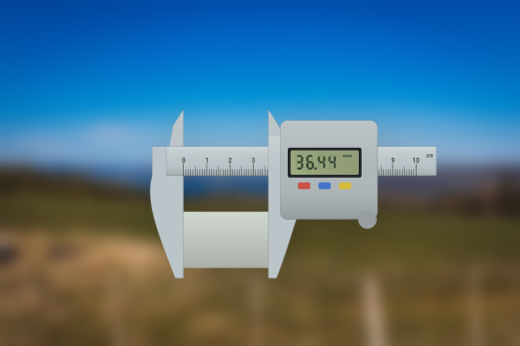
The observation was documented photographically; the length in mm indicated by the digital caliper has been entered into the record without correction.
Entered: 36.44 mm
